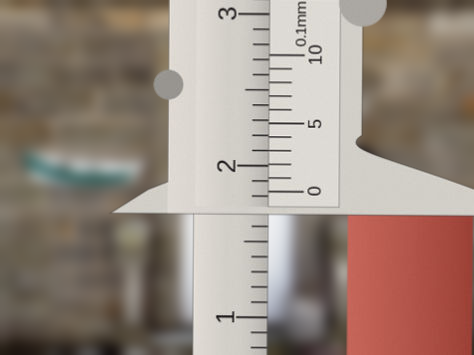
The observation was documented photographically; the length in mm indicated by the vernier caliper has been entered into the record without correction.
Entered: 18.3 mm
